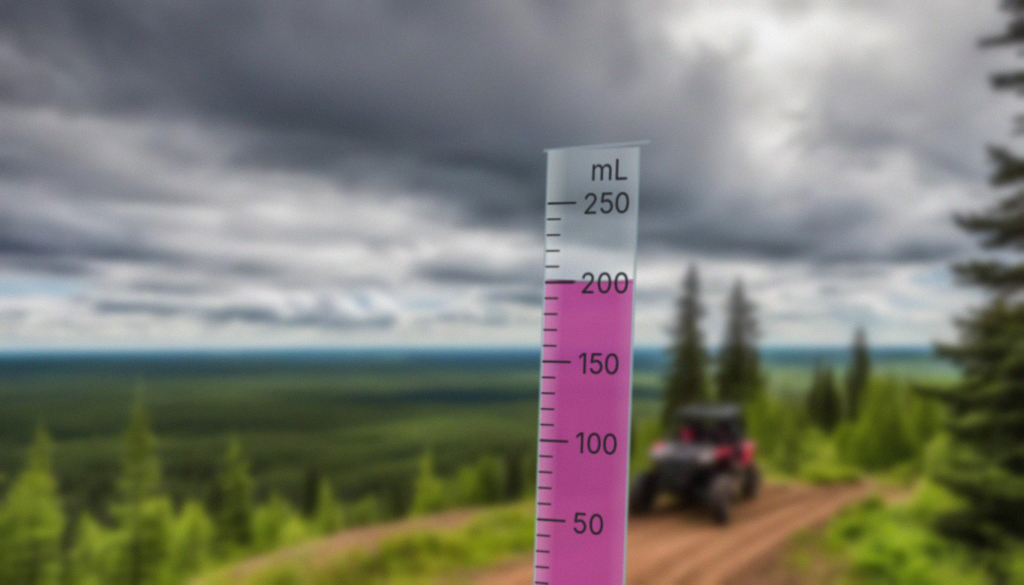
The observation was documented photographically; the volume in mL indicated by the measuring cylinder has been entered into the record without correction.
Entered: 200 mL
